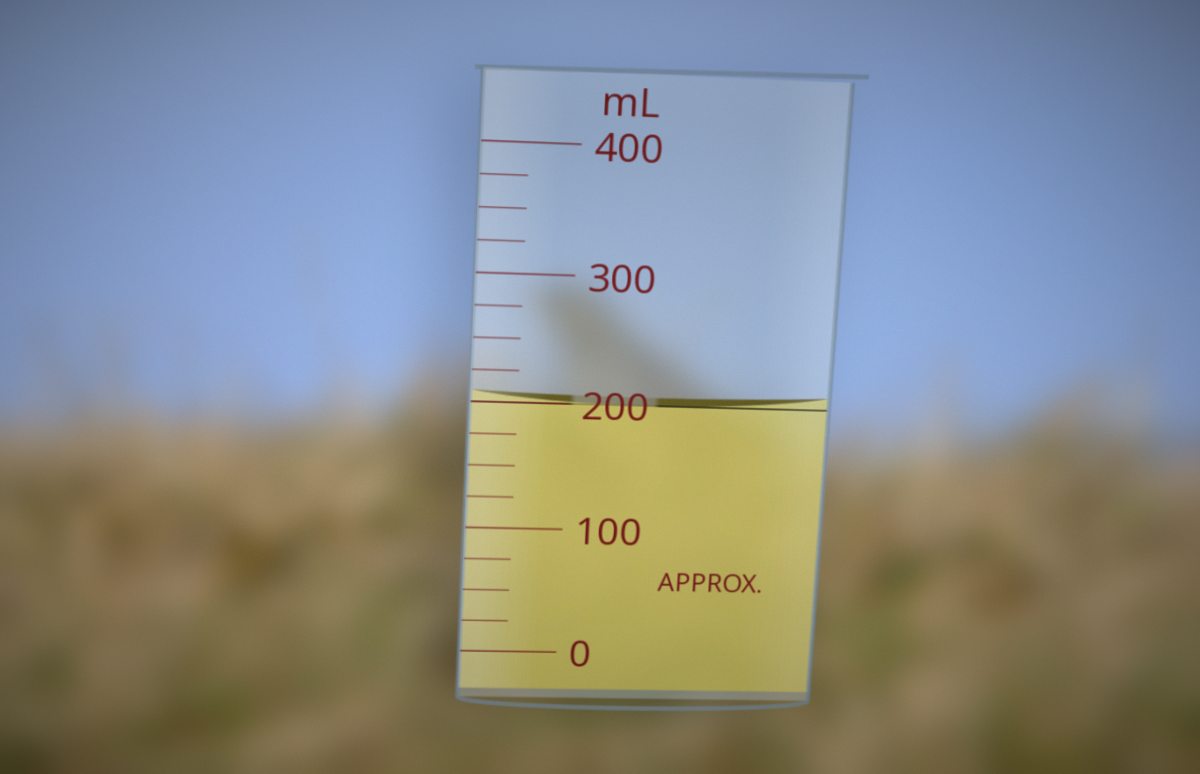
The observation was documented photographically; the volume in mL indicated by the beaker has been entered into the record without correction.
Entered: 200 mL
